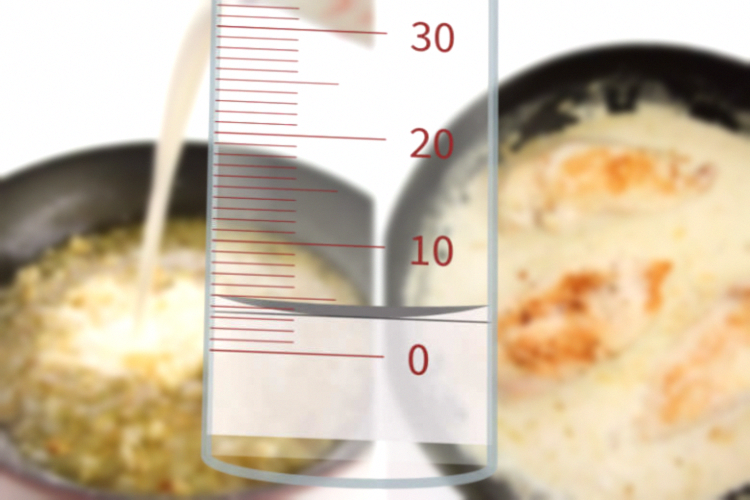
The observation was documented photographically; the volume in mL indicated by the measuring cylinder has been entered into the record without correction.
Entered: 3.5 mL
